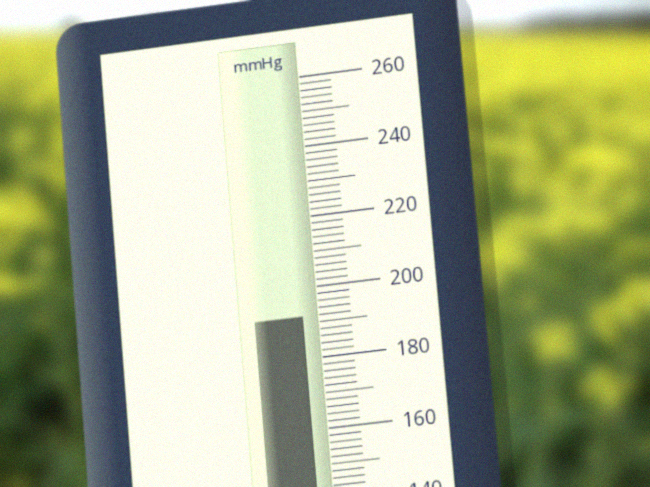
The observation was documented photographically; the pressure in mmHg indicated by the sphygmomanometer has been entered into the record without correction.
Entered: 192 mmHg
